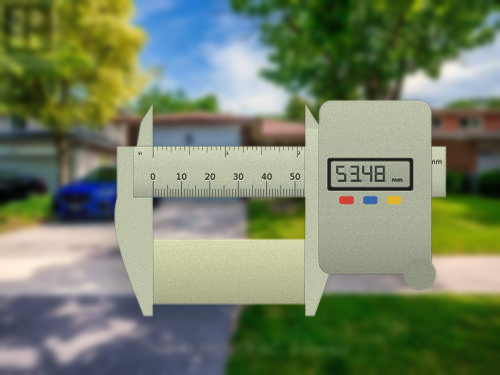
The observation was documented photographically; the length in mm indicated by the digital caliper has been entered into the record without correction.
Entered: 53.48 mm
